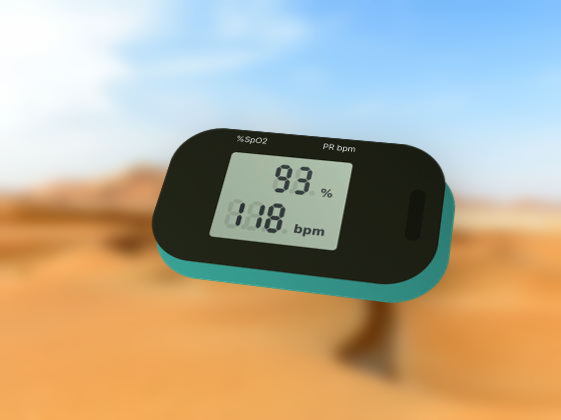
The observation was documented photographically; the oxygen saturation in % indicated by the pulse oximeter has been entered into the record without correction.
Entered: 93 %
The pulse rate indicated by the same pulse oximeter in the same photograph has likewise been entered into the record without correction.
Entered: 118 bpm
